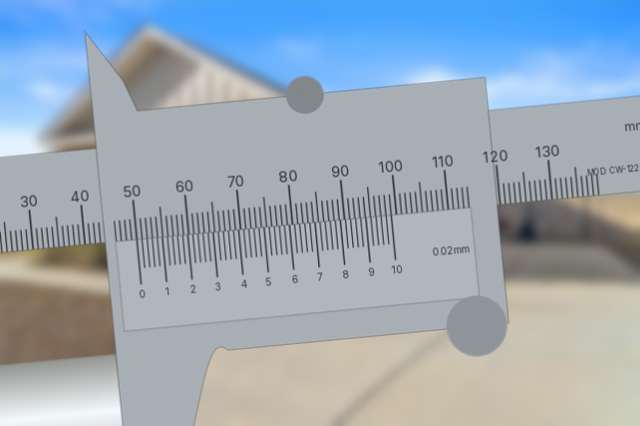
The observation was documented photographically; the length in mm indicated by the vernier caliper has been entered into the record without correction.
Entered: 50.0 mm
